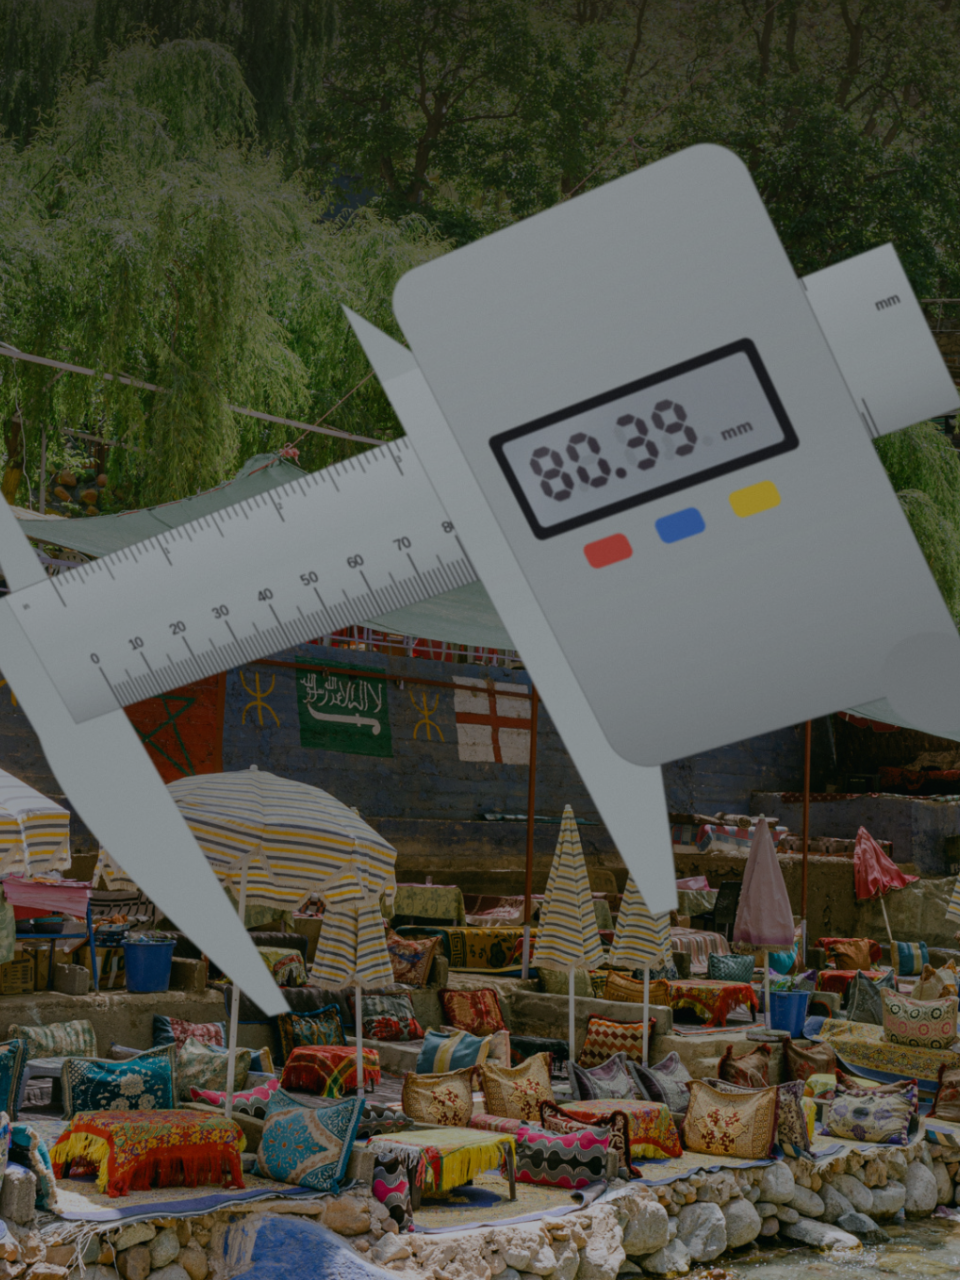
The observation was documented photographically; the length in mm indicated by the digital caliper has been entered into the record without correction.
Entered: 80.39 mm
